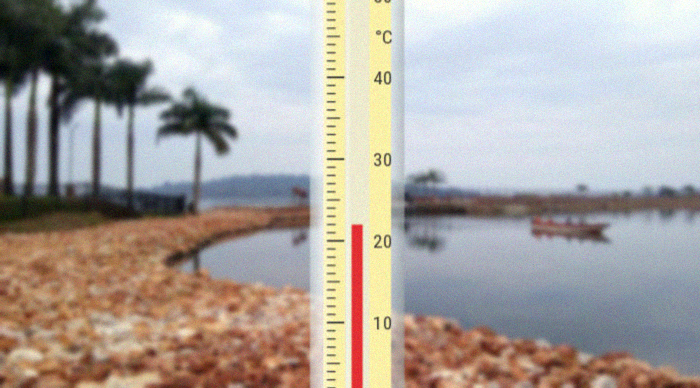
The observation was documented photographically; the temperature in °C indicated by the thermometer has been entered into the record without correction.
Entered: 22 °C
